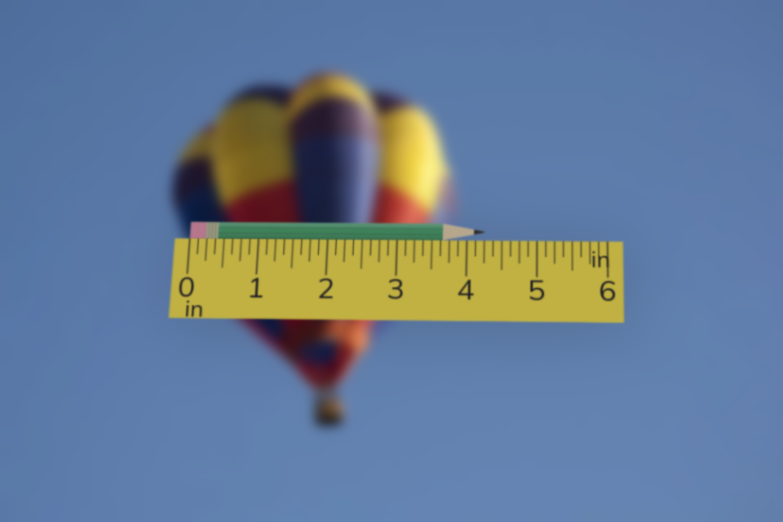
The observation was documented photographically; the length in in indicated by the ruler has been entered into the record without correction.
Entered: 4.25 in
